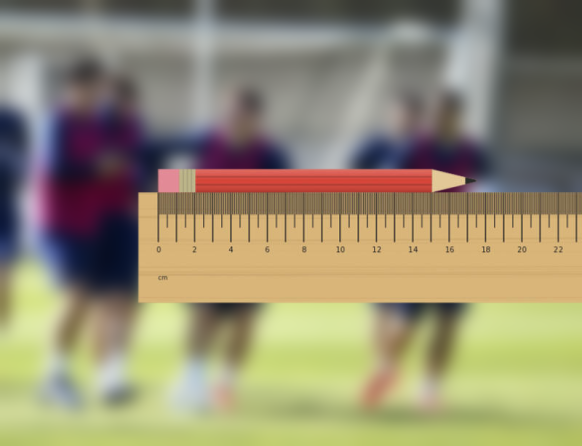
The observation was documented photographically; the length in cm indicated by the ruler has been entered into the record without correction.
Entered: 17.5 cm
